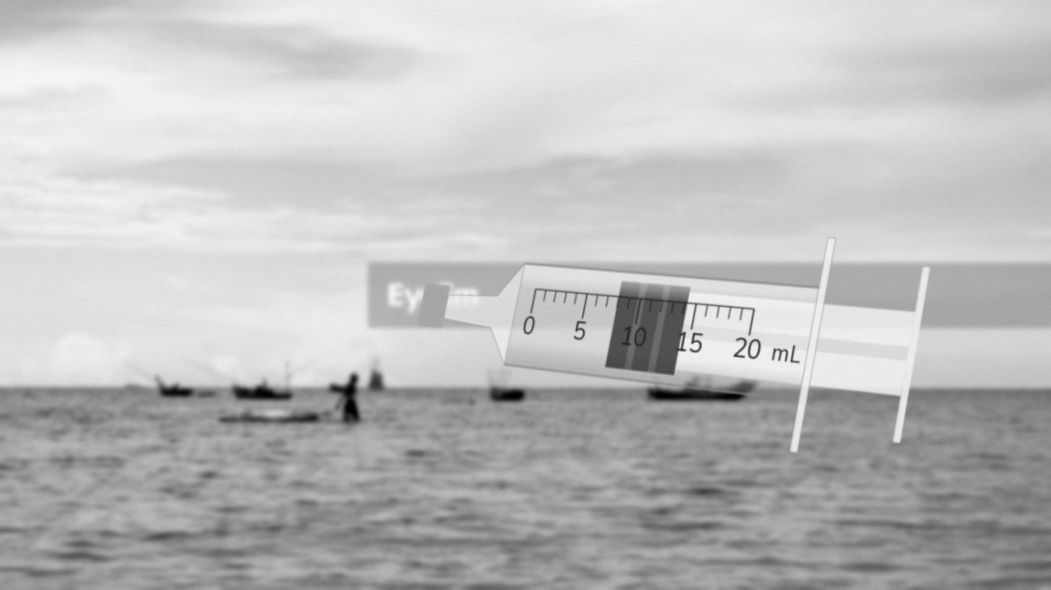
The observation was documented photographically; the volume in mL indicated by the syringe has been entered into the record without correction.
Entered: 8 mL
